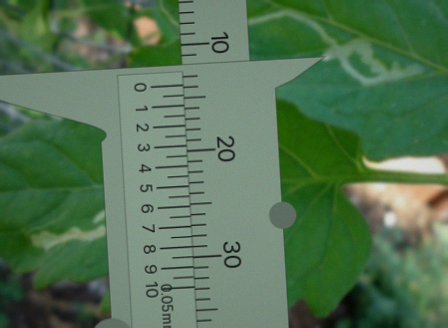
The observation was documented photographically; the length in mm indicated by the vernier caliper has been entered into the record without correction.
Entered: 13.8 mm
